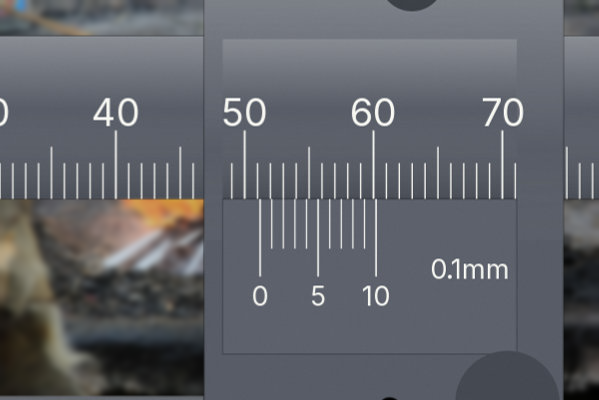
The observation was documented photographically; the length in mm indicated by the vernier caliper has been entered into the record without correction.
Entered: 51.2 mm
